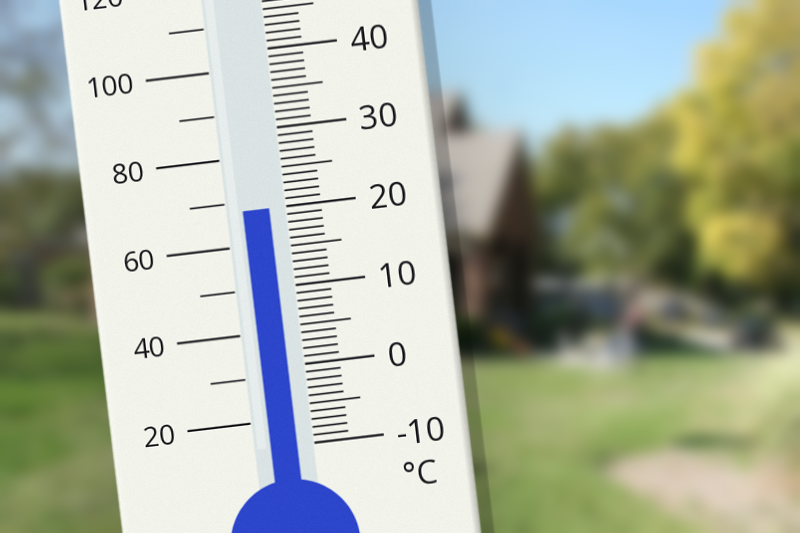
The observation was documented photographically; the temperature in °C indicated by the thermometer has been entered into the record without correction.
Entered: 20 °C
